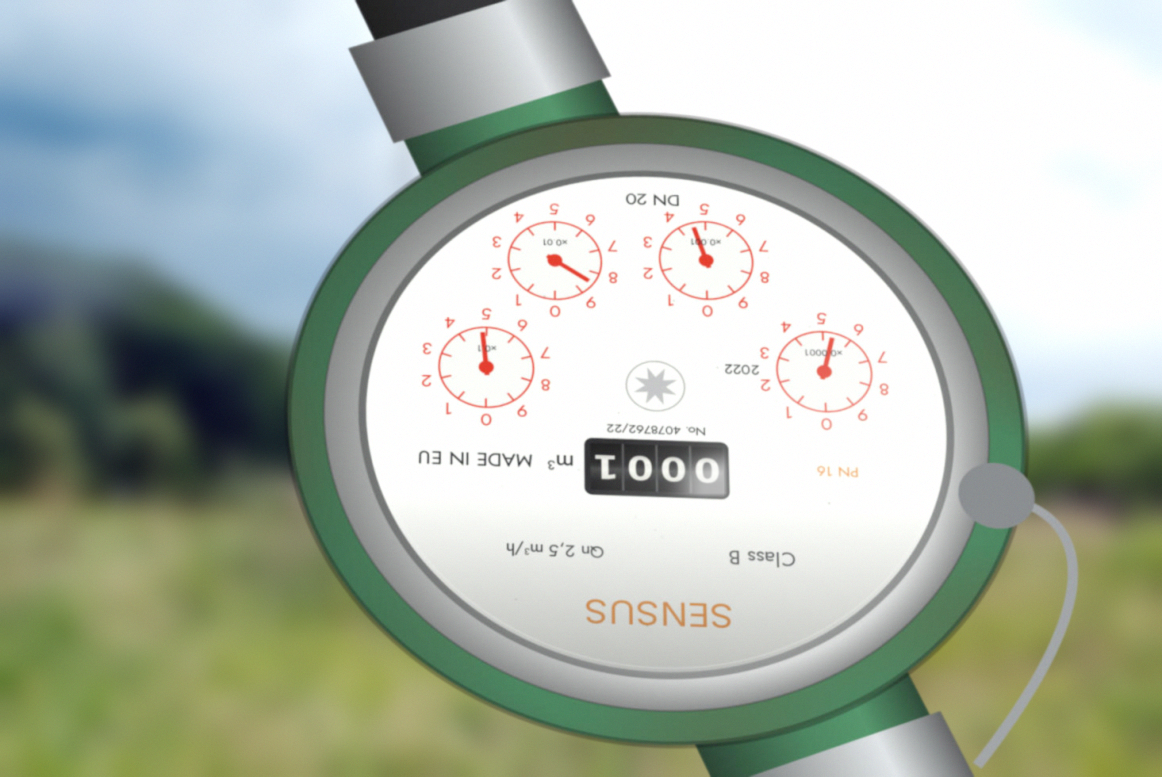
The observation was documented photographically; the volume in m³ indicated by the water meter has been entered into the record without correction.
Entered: 1.4845 m³
